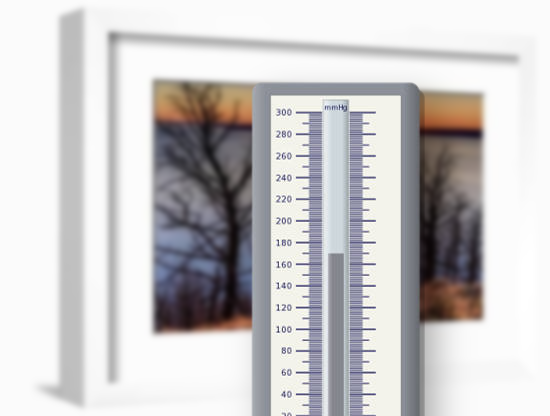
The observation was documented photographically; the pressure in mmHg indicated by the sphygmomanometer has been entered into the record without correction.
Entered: 170 mmHg
